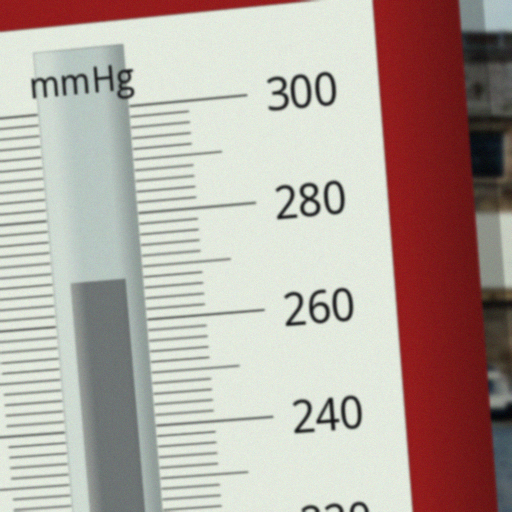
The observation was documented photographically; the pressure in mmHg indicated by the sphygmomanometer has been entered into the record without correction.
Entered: 268 mmHg
